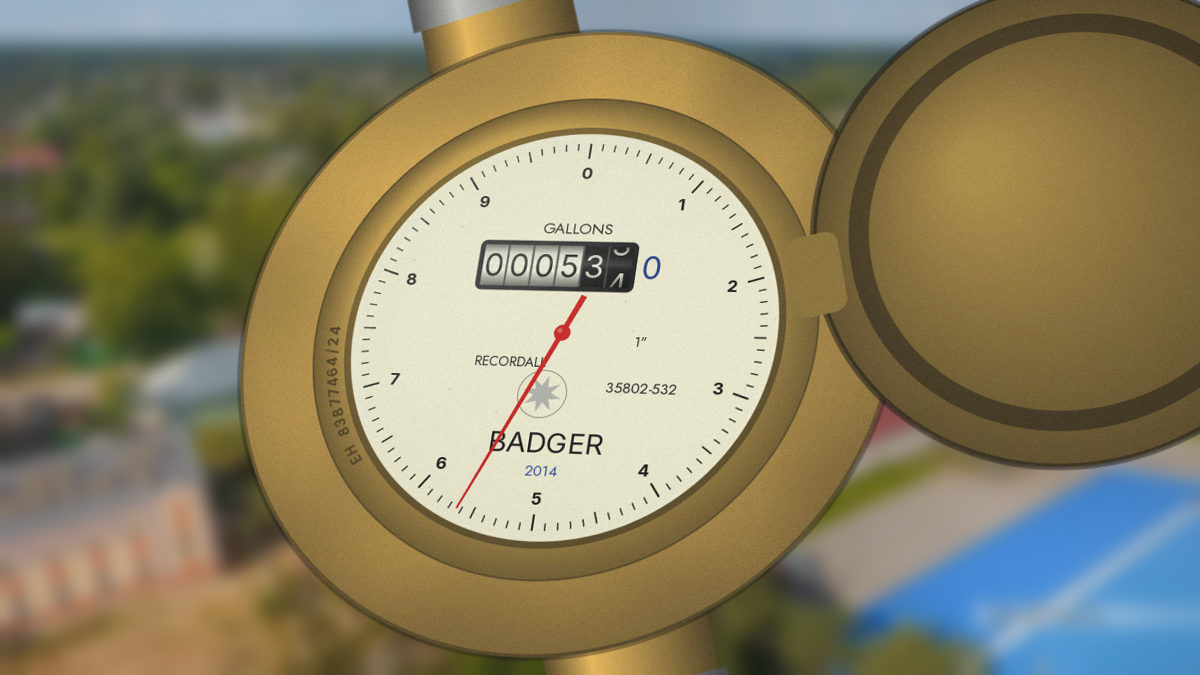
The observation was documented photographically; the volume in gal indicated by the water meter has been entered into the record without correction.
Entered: 5335.6 gal
